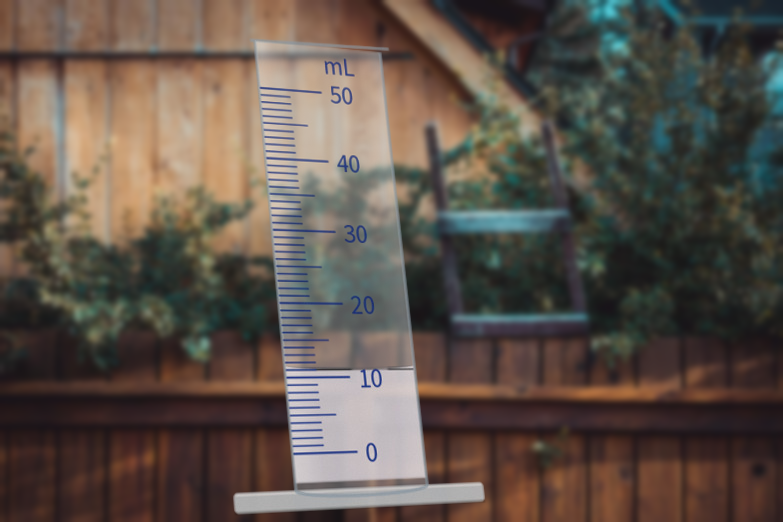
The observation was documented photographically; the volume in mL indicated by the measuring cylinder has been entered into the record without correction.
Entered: 11 mL
